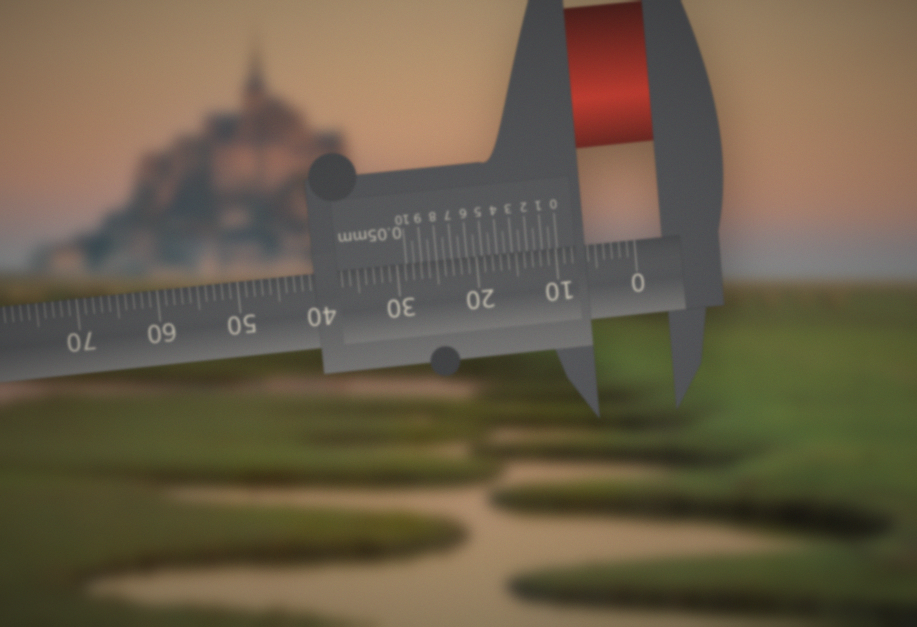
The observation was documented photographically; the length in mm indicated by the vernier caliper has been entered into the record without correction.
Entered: 9.8 mm
